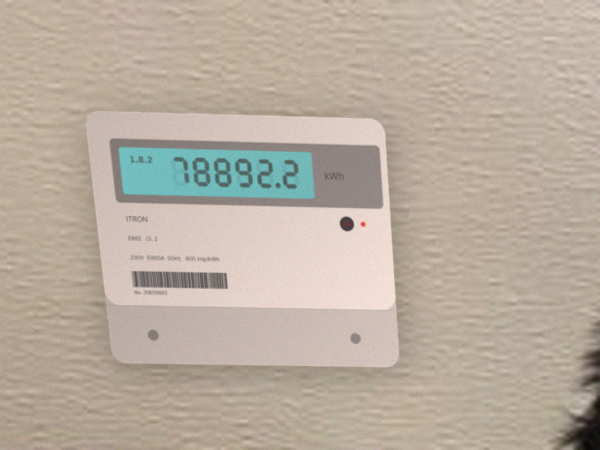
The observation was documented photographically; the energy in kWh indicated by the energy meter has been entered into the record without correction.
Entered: 78892.2 kWh
